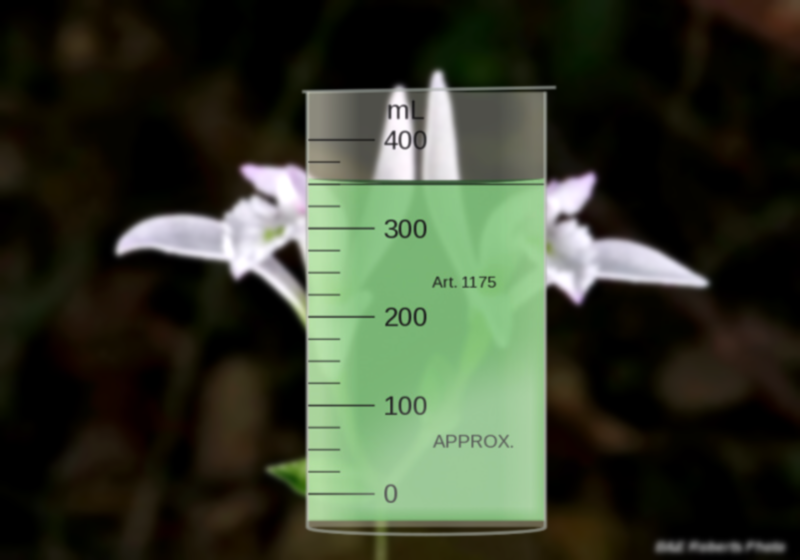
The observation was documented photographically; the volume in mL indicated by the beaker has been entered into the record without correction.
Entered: 350 mL
